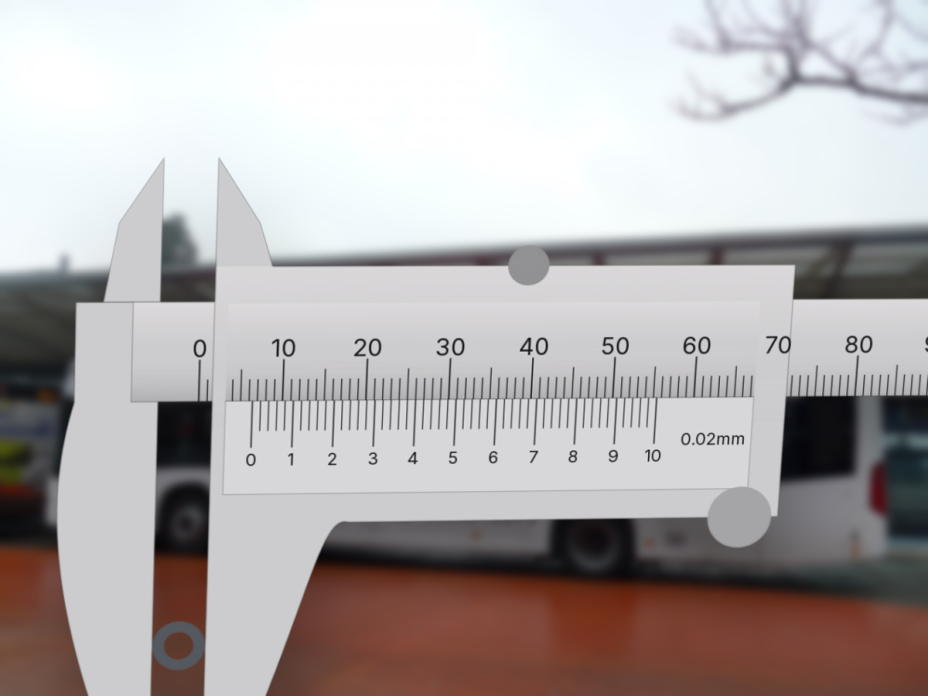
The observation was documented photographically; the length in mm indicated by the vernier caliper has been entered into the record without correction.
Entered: 6.4 mm
